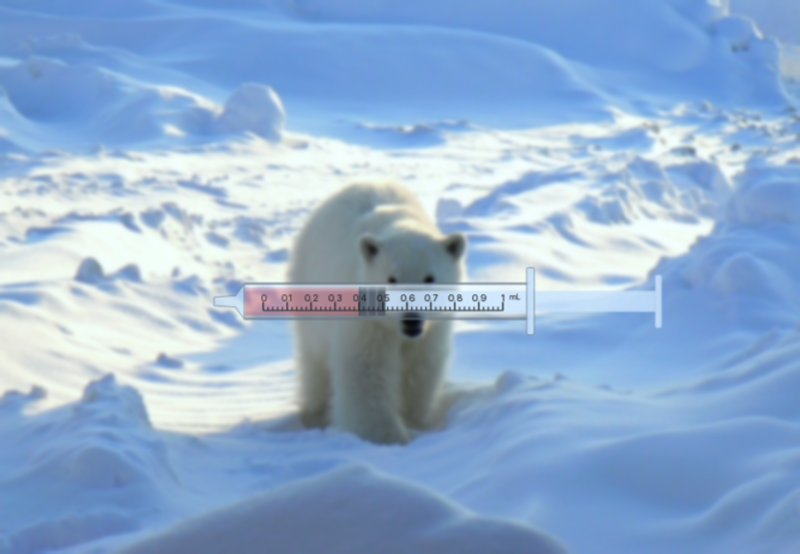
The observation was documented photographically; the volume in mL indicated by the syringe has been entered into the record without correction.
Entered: 0.4 mL
